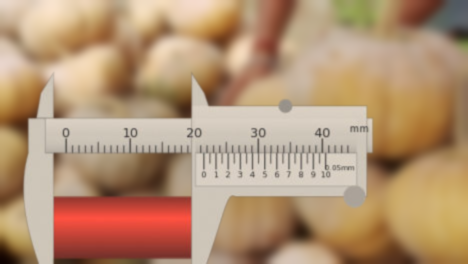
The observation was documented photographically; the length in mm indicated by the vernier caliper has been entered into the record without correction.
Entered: 21.5 mm
